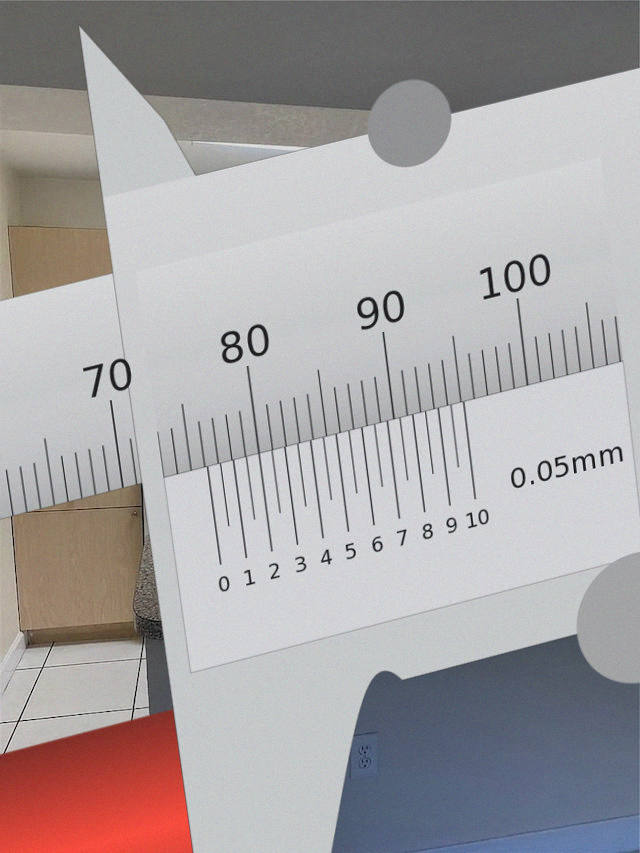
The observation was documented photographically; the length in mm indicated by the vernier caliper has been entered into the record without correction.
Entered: 76.2 mm
